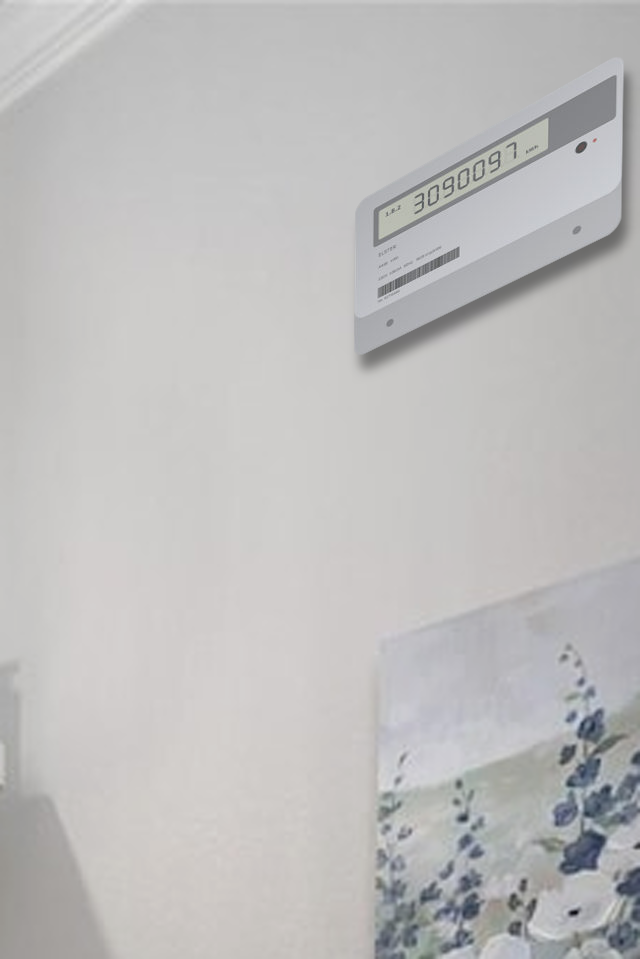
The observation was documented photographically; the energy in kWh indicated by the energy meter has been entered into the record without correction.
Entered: 3090097 kWh
